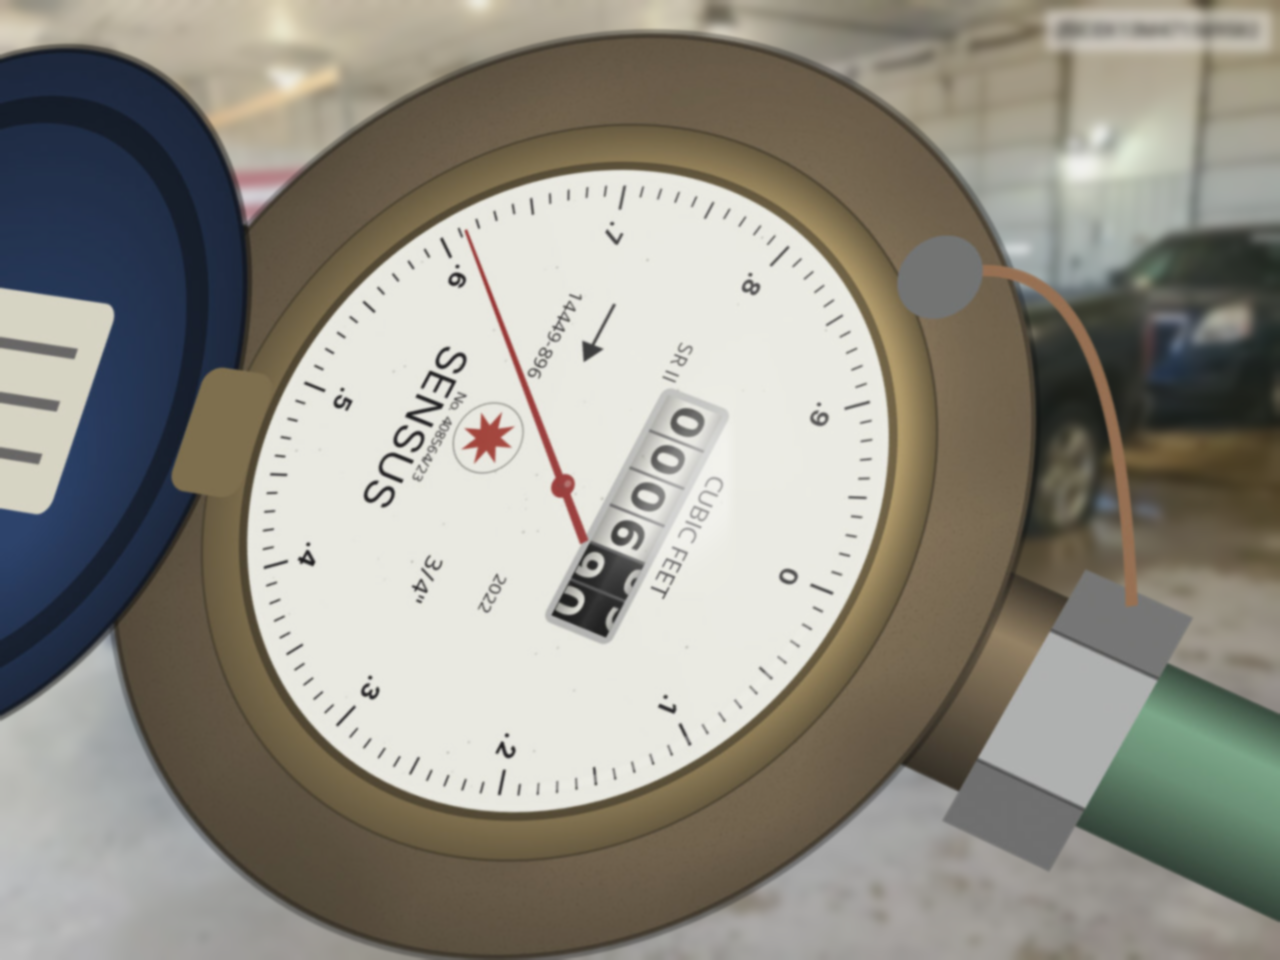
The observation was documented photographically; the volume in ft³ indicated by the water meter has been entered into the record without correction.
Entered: 689.61 ft³
